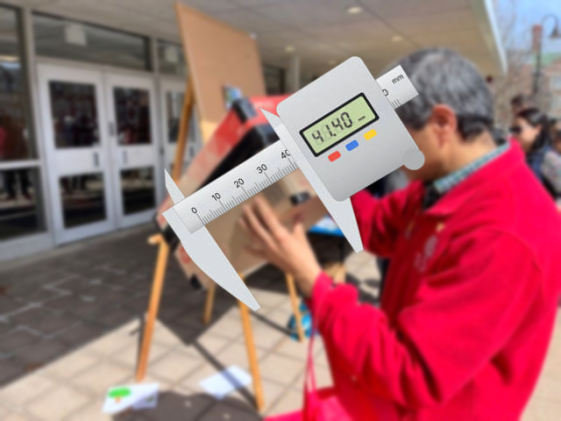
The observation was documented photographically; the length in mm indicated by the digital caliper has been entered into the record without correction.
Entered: 41.40 mm
